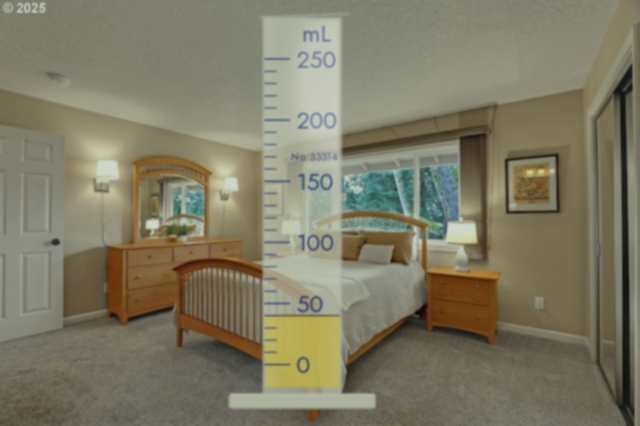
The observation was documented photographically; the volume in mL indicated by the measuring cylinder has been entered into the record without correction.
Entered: 40 mL
